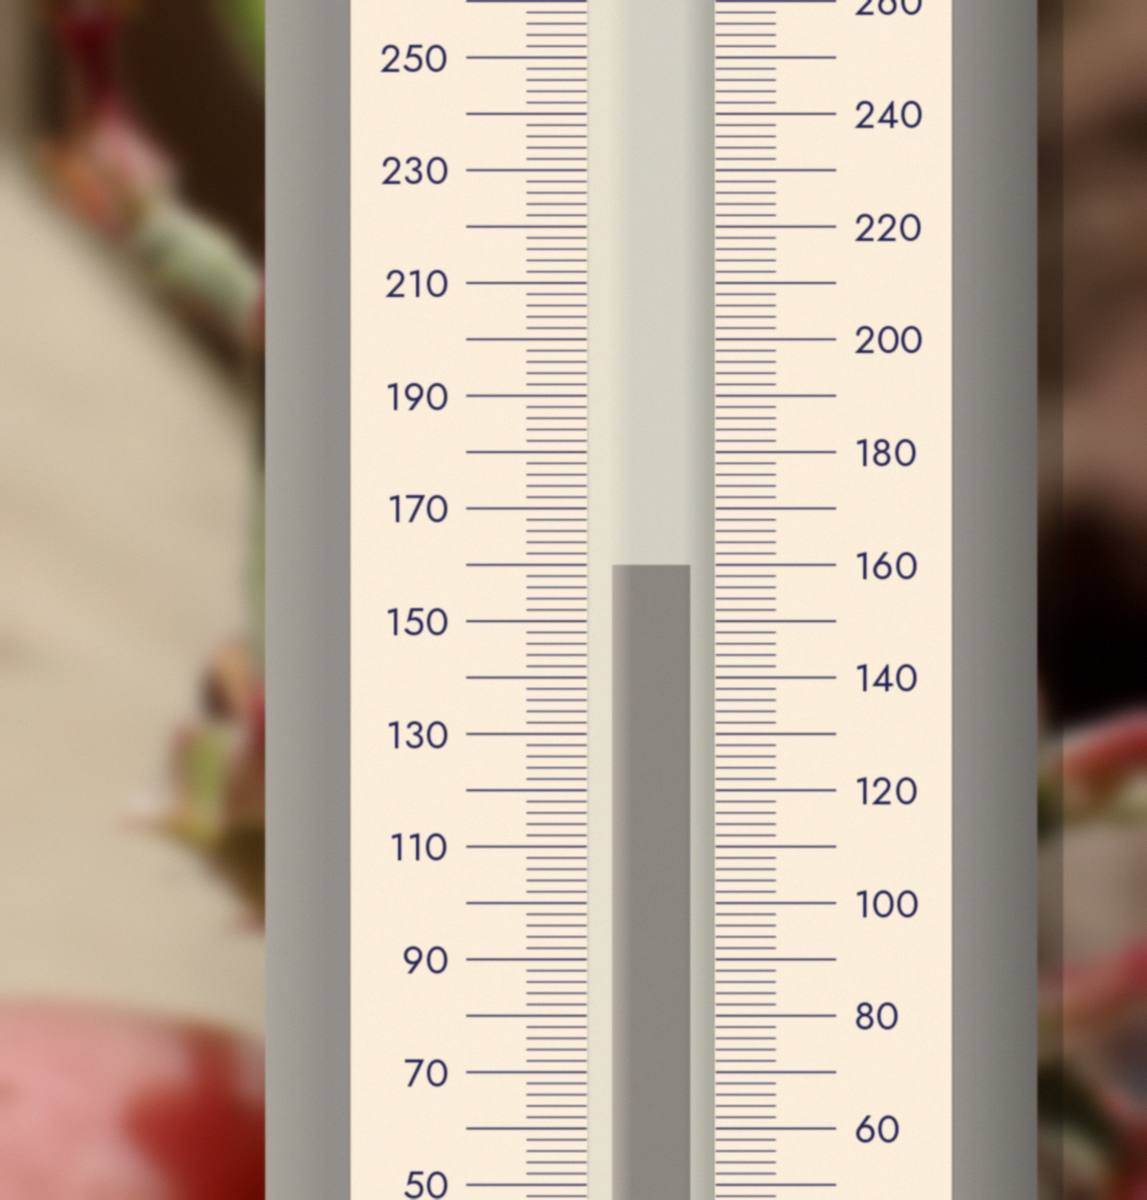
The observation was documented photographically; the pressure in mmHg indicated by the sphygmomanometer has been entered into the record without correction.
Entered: 160 mmHg
